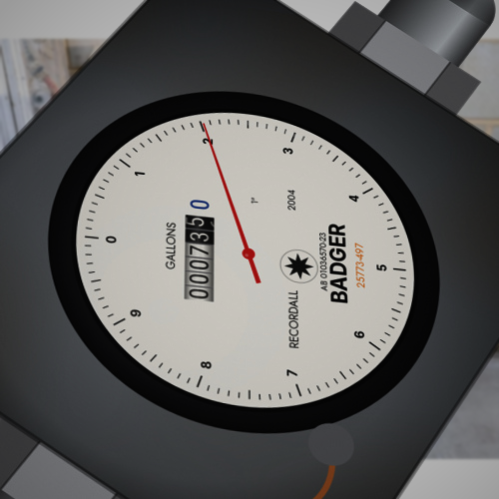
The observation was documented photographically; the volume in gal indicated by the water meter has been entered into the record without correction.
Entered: 7352.0 gal
